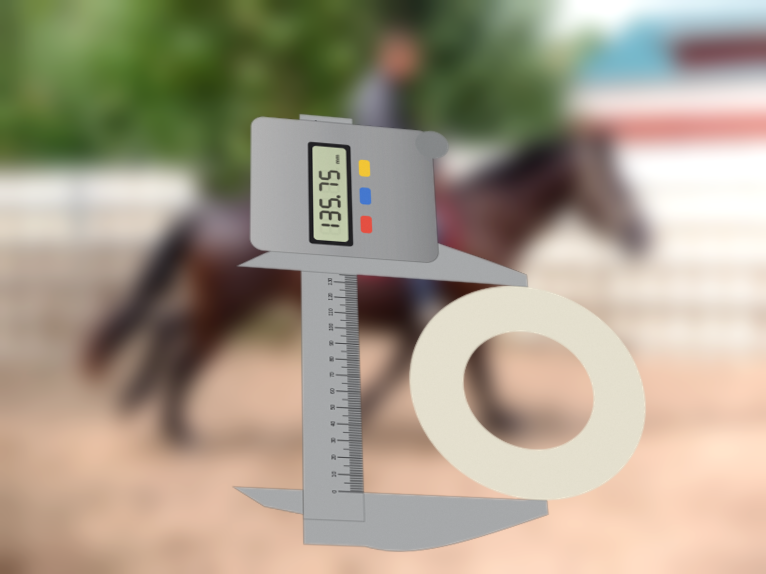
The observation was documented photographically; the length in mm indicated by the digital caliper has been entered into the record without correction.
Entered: 135.75 mm
